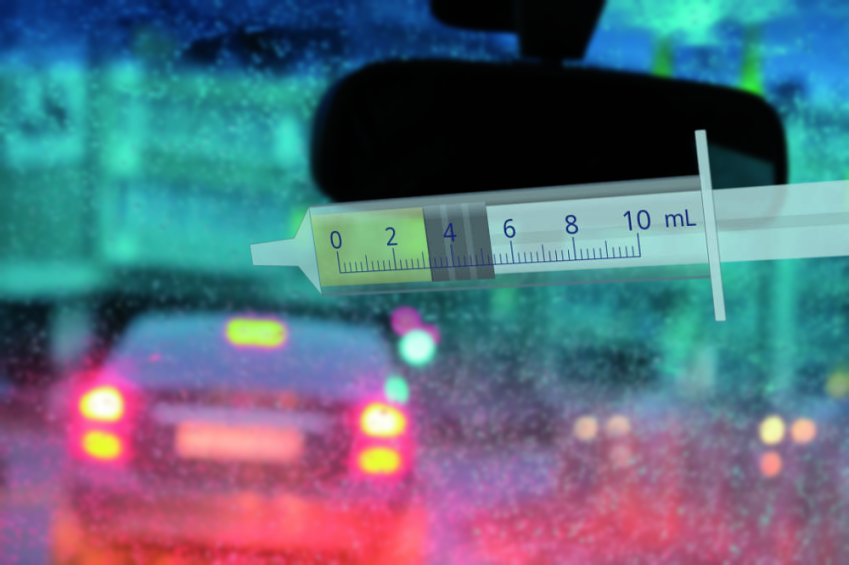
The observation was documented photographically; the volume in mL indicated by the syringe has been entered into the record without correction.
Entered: 3.2 mL
